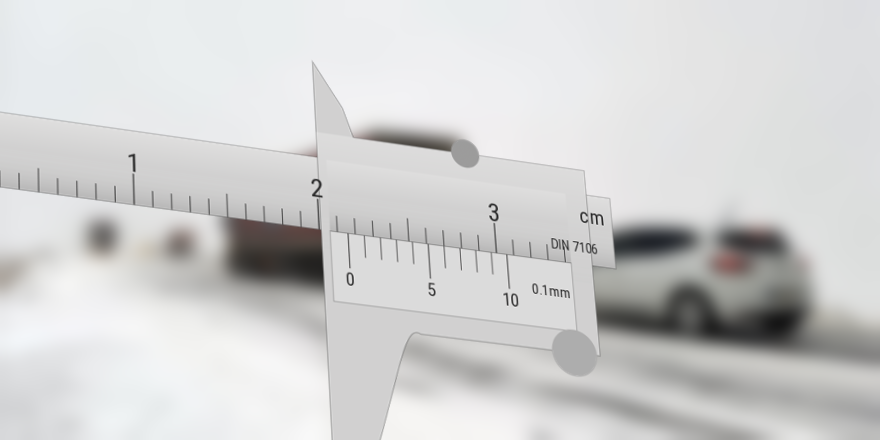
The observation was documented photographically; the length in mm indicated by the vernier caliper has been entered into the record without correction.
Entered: 21.6 mm
